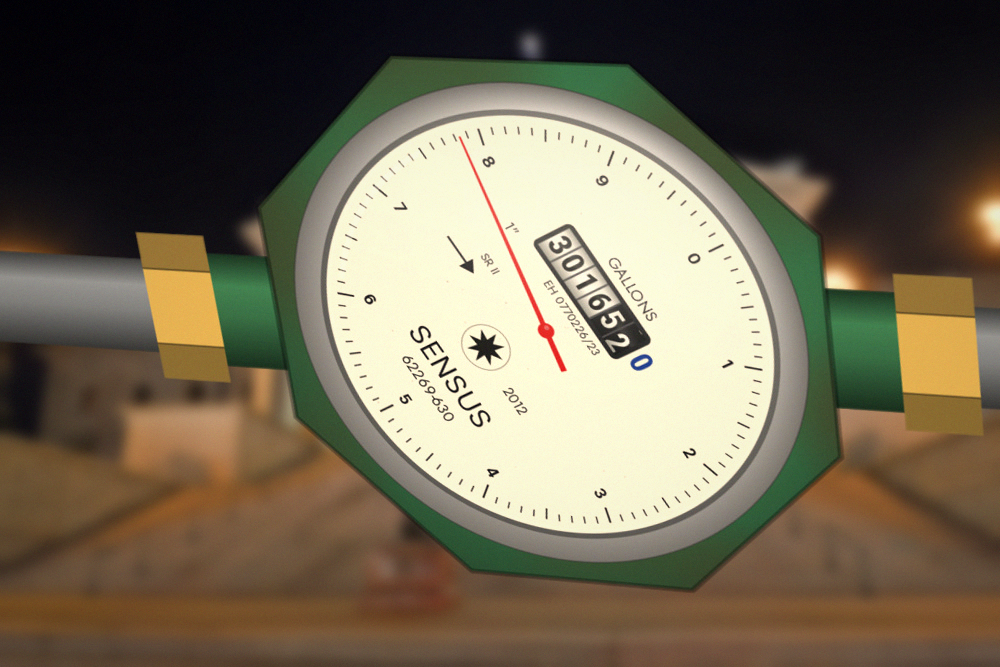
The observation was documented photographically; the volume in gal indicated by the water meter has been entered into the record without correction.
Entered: 3016517.8 gal
